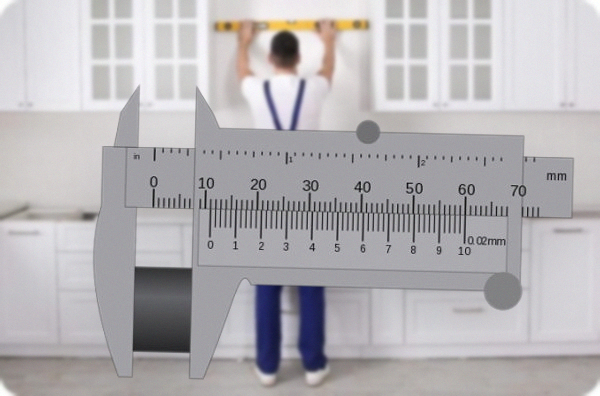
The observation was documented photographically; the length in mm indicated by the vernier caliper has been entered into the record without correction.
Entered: 11.0 mm
